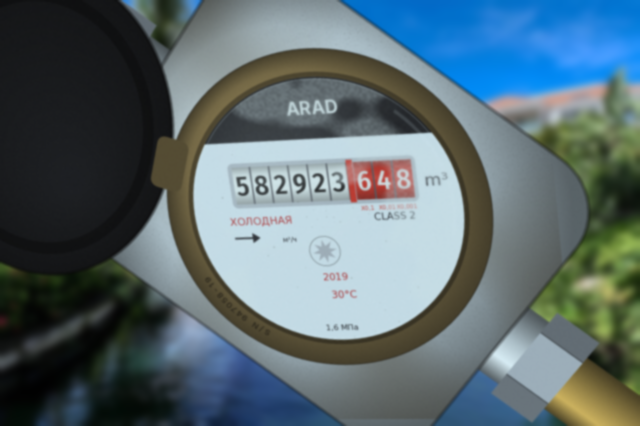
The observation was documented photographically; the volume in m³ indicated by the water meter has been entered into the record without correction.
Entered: 582923.648 m³
